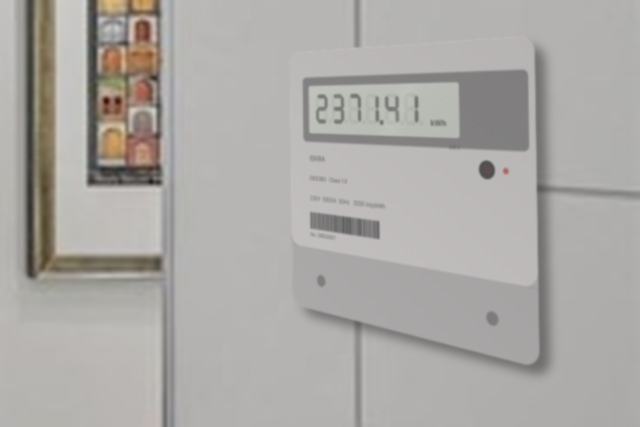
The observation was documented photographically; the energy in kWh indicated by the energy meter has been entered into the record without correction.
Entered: 2371.41 kWh
